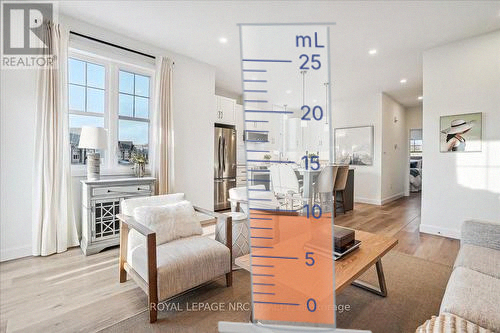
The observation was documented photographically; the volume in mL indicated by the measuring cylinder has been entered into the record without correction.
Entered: 9.5 mL
